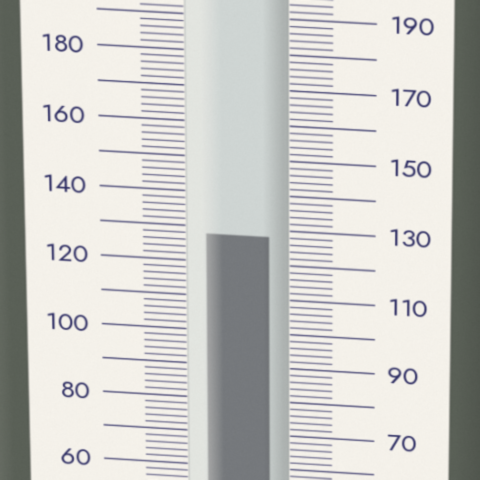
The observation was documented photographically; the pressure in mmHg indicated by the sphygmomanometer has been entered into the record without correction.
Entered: 128 mmHg
